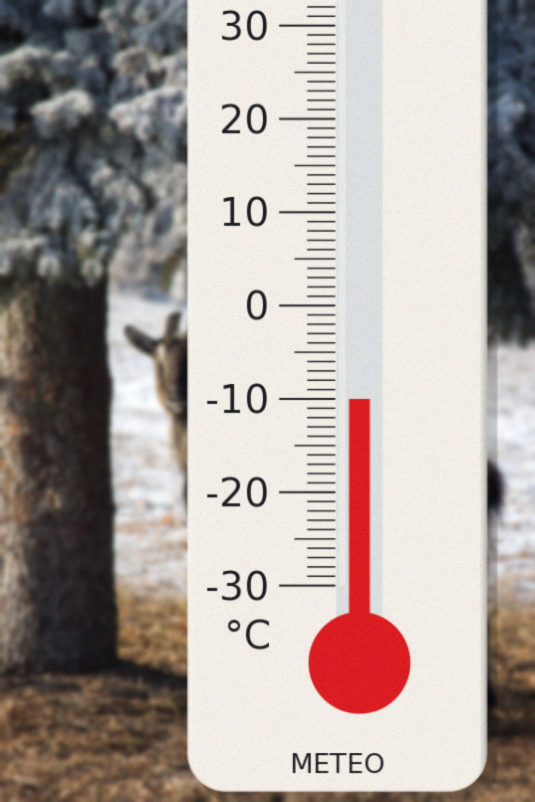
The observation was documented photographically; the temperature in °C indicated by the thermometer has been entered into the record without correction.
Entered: -10 °C
